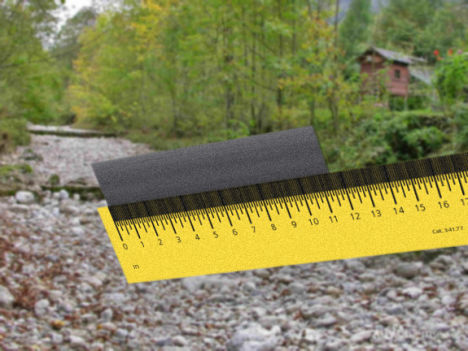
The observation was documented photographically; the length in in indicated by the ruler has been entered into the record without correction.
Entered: 11.5 in
